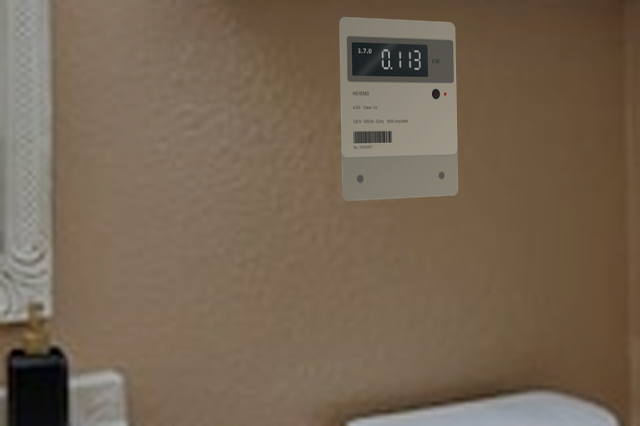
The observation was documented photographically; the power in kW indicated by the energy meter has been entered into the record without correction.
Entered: 0.113 kW
